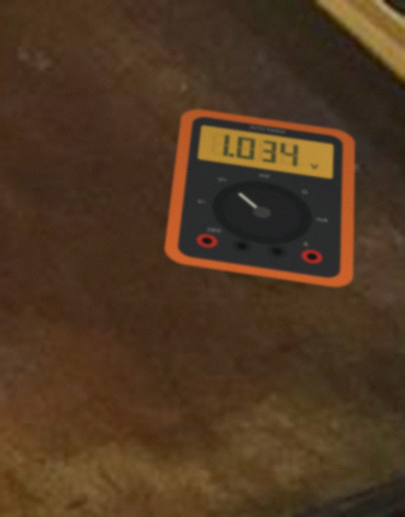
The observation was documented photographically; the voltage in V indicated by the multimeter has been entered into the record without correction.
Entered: 1.034 V
